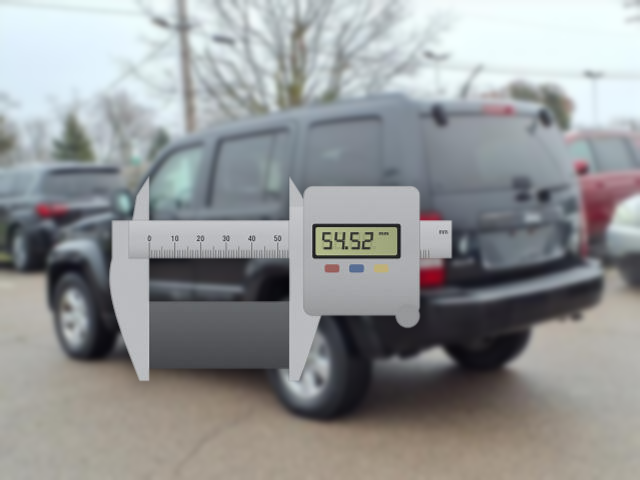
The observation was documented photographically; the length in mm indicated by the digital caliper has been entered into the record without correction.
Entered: 54.52 mm
